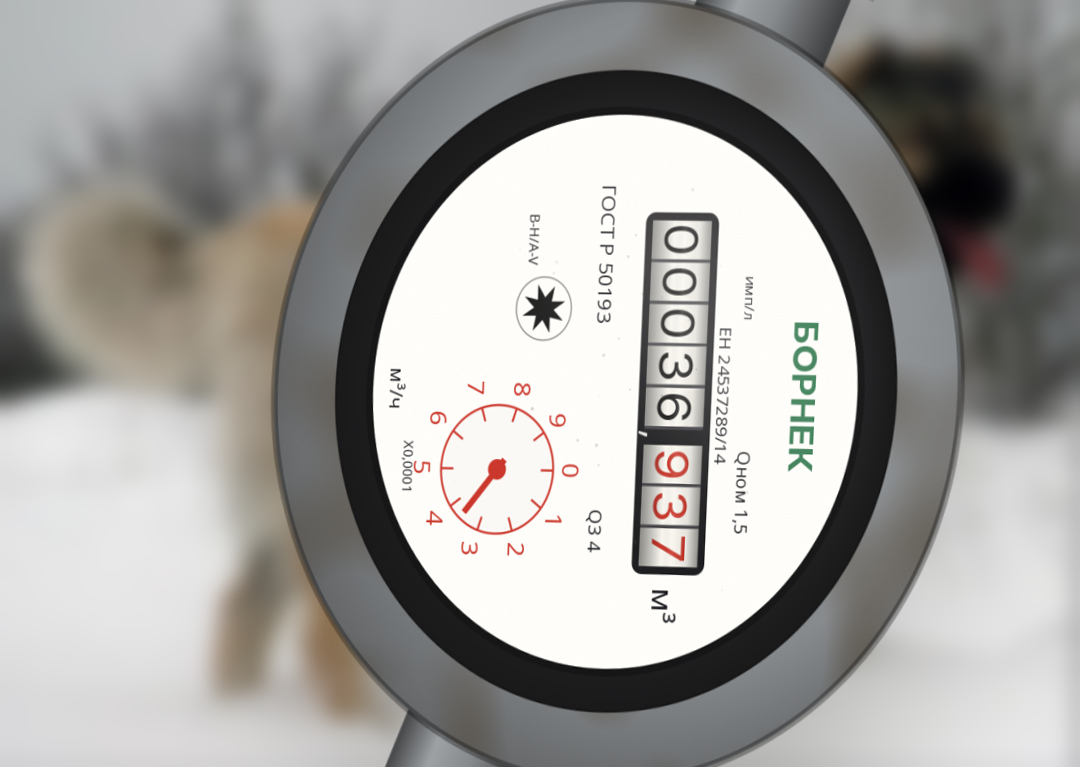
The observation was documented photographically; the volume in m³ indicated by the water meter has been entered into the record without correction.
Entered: 36.9373 m³
